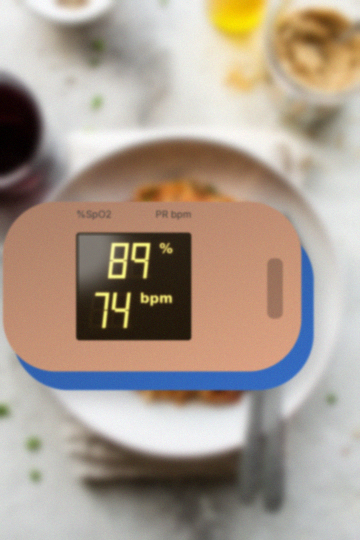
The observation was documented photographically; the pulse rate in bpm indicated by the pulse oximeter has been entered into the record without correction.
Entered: 74 bpm
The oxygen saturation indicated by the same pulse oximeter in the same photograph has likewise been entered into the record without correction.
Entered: 89 %
